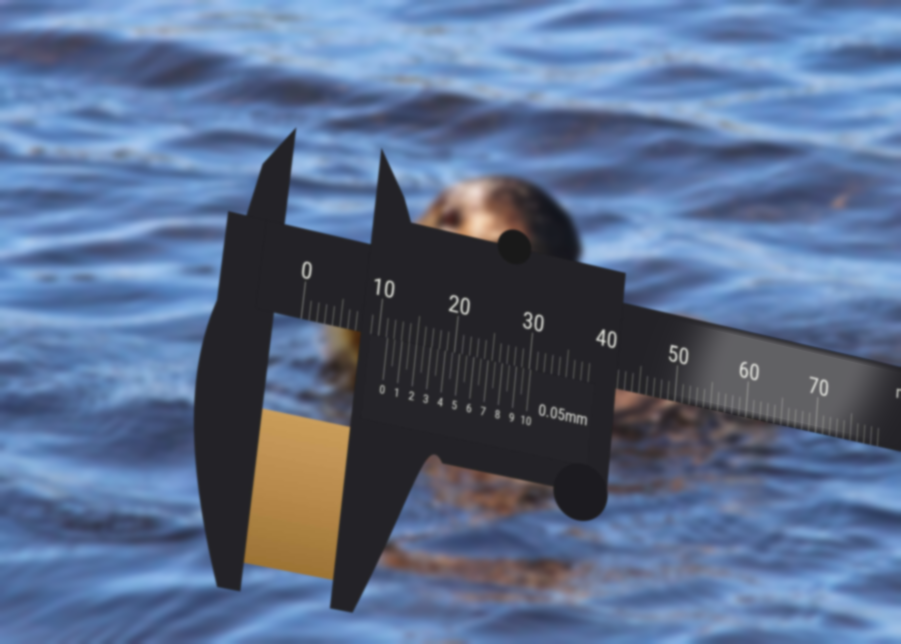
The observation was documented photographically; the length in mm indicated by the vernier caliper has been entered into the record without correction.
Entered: 11.2 mm
